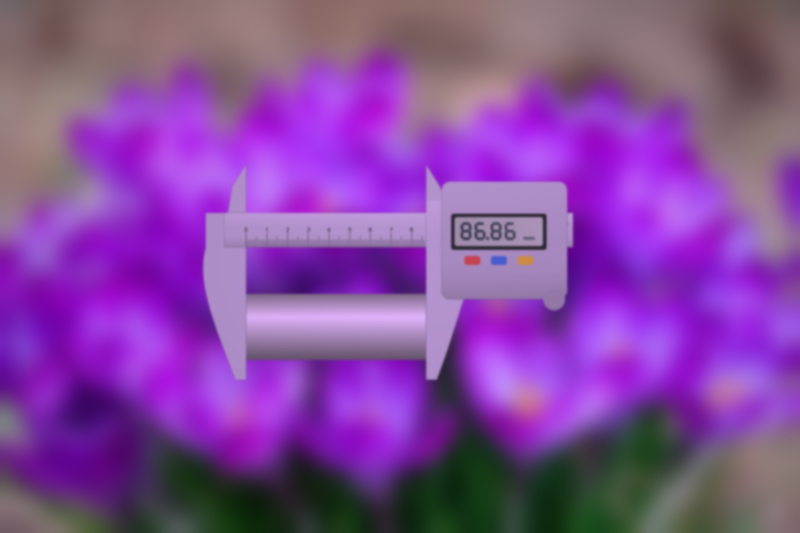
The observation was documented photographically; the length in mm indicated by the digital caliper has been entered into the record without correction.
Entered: 86.86 mm
